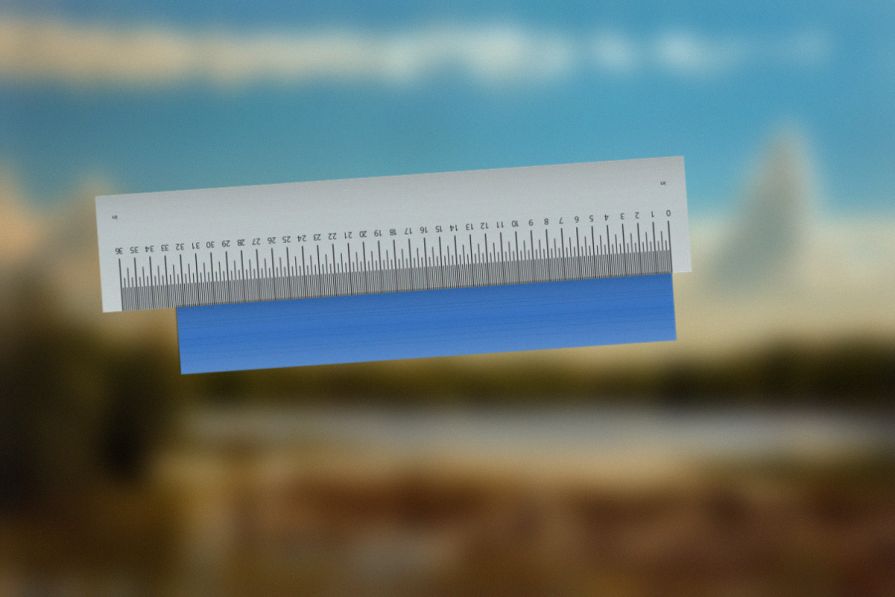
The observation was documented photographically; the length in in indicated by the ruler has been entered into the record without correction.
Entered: 32.5 in
